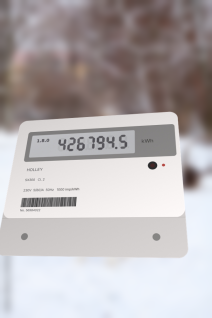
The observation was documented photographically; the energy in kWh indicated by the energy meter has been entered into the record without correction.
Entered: 426794.5 kWh
